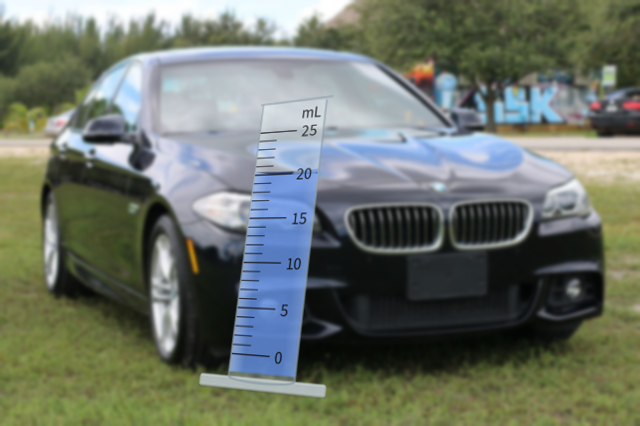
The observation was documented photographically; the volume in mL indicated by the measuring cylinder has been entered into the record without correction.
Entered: 20 mL
